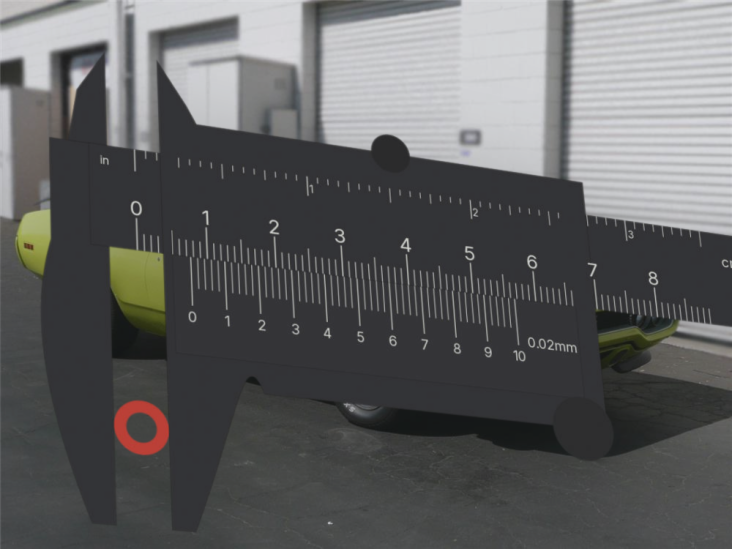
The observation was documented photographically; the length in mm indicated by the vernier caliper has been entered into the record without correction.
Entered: 7.6 mm
